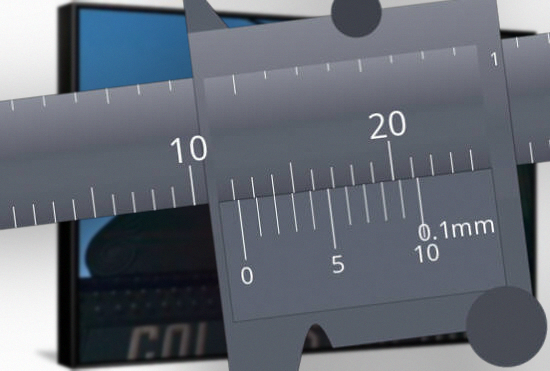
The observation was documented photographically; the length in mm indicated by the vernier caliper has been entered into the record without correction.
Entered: 12.2 mm
